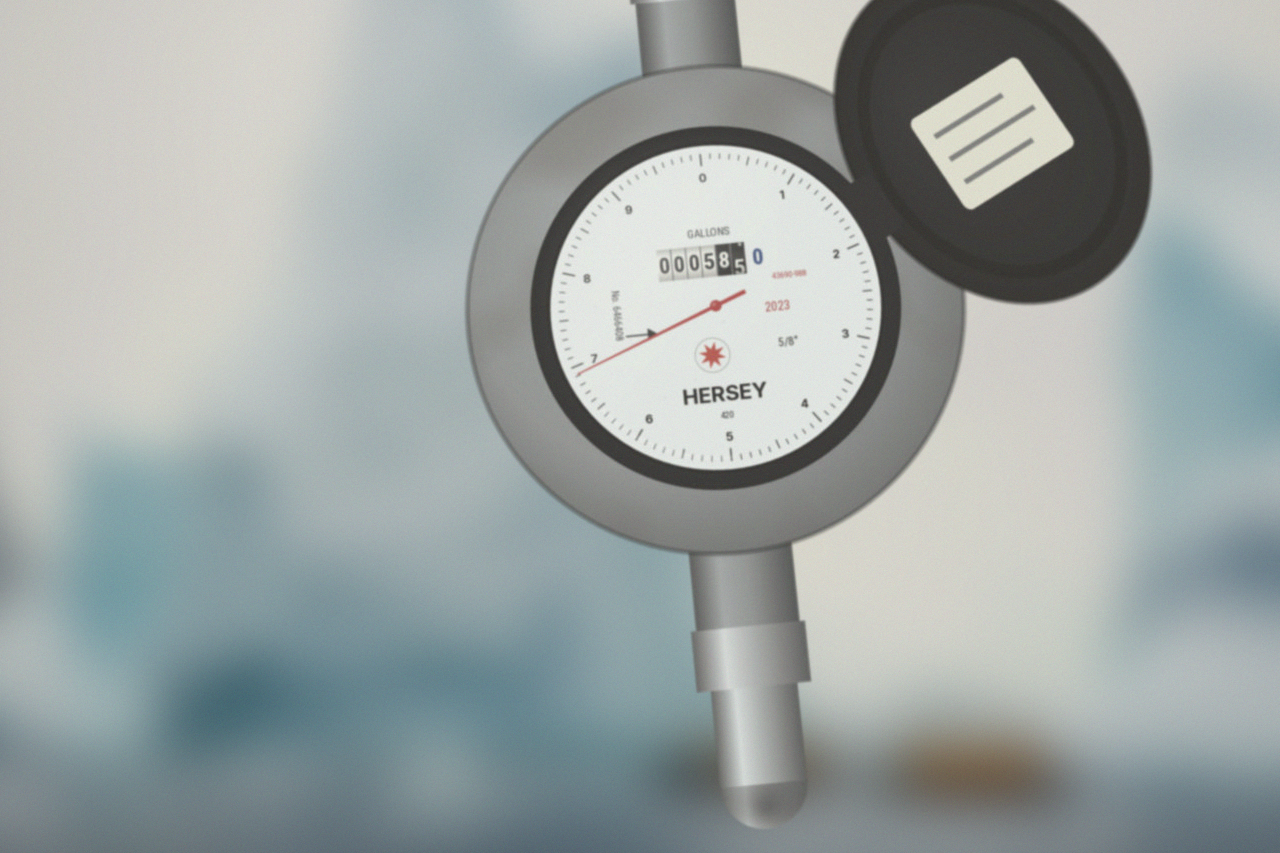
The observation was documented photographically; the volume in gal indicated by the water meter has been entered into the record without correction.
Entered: 5846.9 gal
